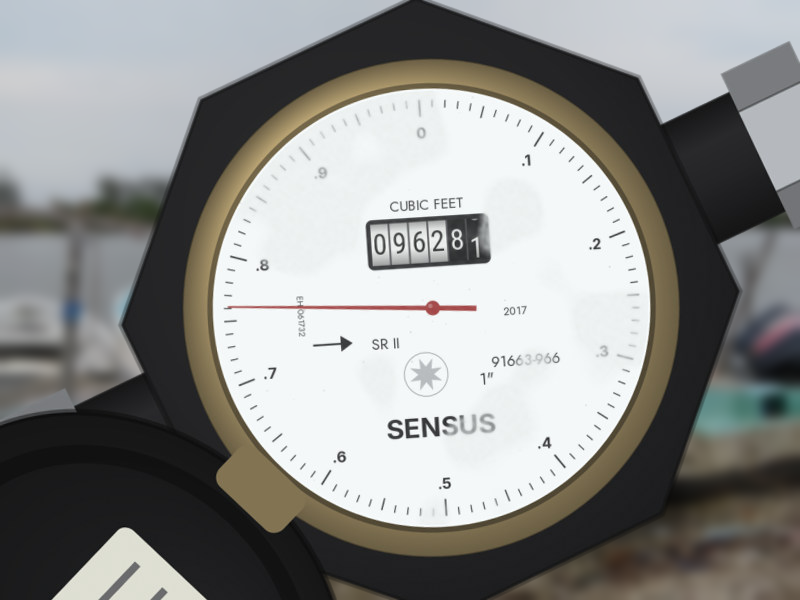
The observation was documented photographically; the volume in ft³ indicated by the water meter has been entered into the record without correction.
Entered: 96280.76 ft³
